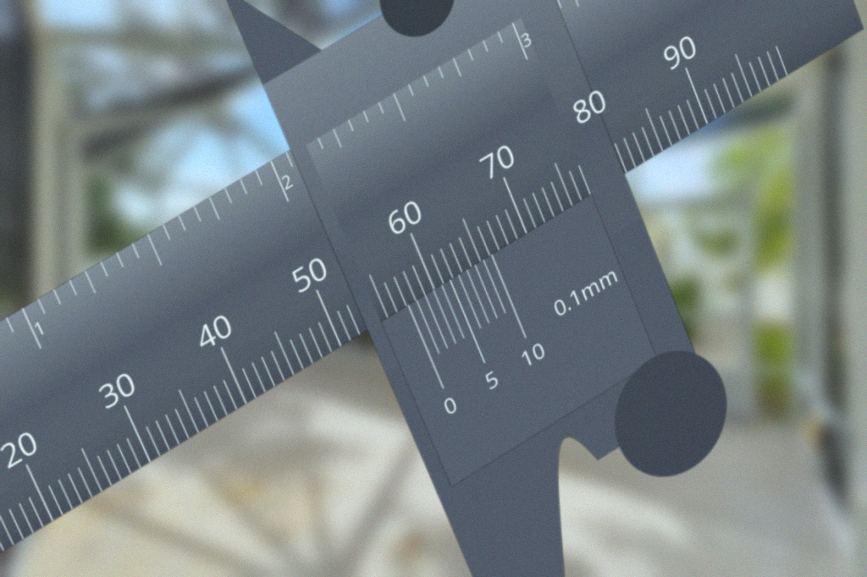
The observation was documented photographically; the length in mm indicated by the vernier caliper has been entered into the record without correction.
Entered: 57.2 mm
